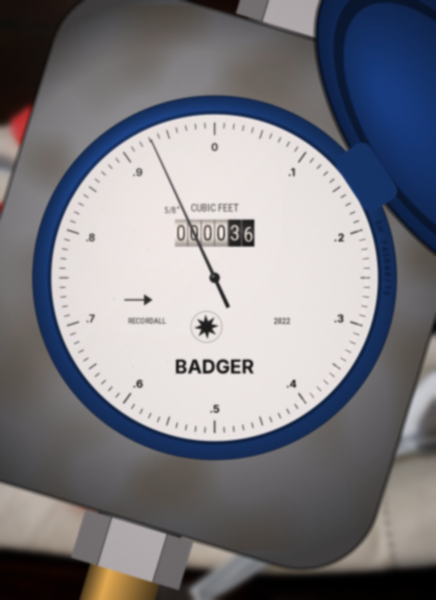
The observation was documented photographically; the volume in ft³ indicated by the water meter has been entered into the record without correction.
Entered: 35.93 ft³
